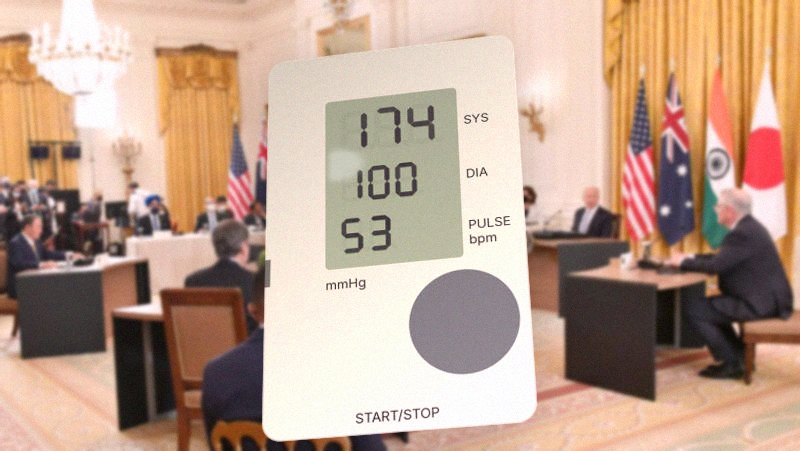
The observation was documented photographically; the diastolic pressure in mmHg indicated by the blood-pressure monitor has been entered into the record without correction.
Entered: 100 mmHg
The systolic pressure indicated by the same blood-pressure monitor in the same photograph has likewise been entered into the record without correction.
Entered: 174 mmHg
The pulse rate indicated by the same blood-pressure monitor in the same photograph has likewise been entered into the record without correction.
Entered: 53 bpm
